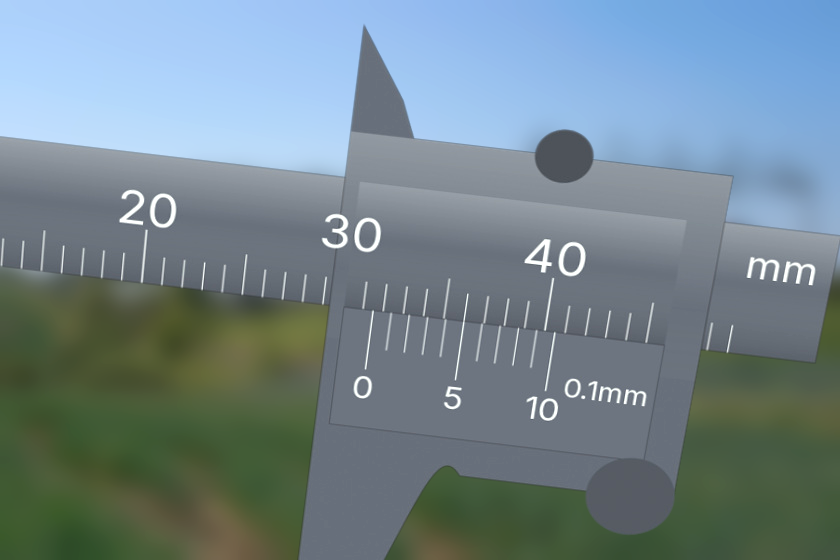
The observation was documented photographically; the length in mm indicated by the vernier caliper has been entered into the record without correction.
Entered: 31.5 mm
